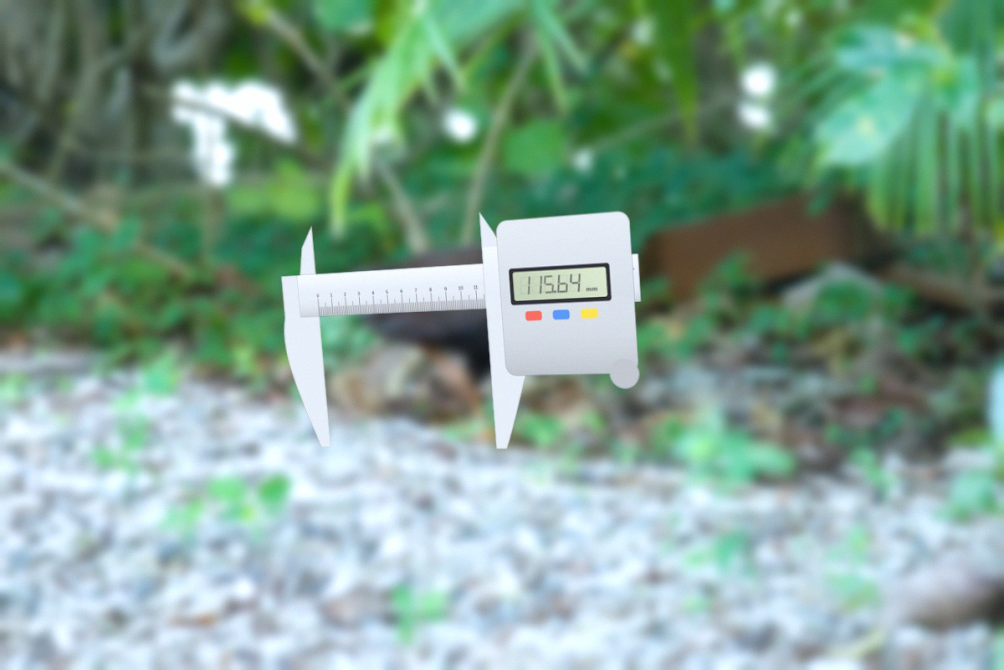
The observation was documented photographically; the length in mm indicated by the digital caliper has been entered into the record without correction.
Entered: 115.64 mm
